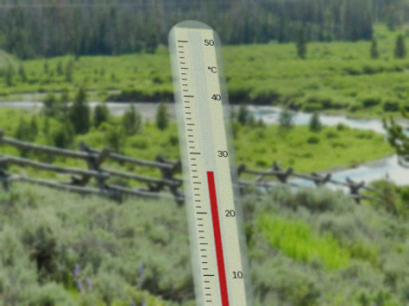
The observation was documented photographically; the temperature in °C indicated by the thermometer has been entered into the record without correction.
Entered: 27 °C
